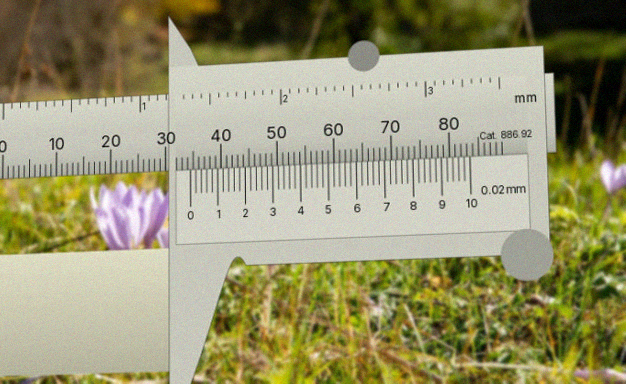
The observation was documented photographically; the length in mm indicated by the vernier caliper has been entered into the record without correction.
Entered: 34.5 mm
